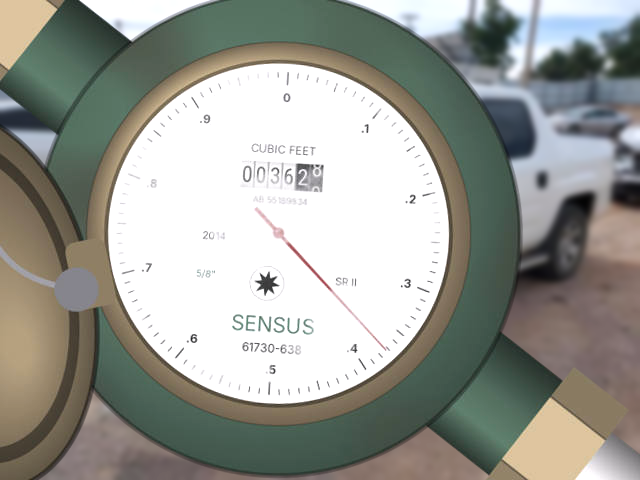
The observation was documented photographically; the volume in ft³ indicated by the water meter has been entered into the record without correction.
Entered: 3628.37 ft³
